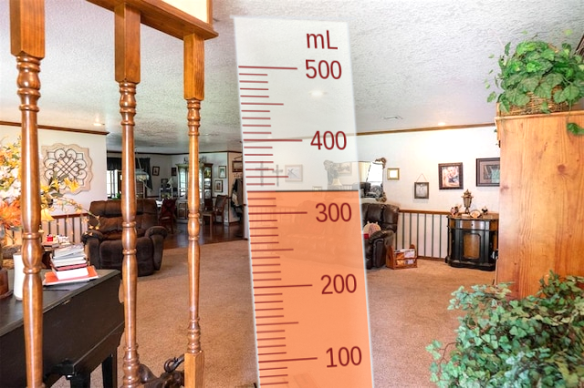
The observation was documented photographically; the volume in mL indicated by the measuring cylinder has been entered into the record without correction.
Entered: 330 mL
